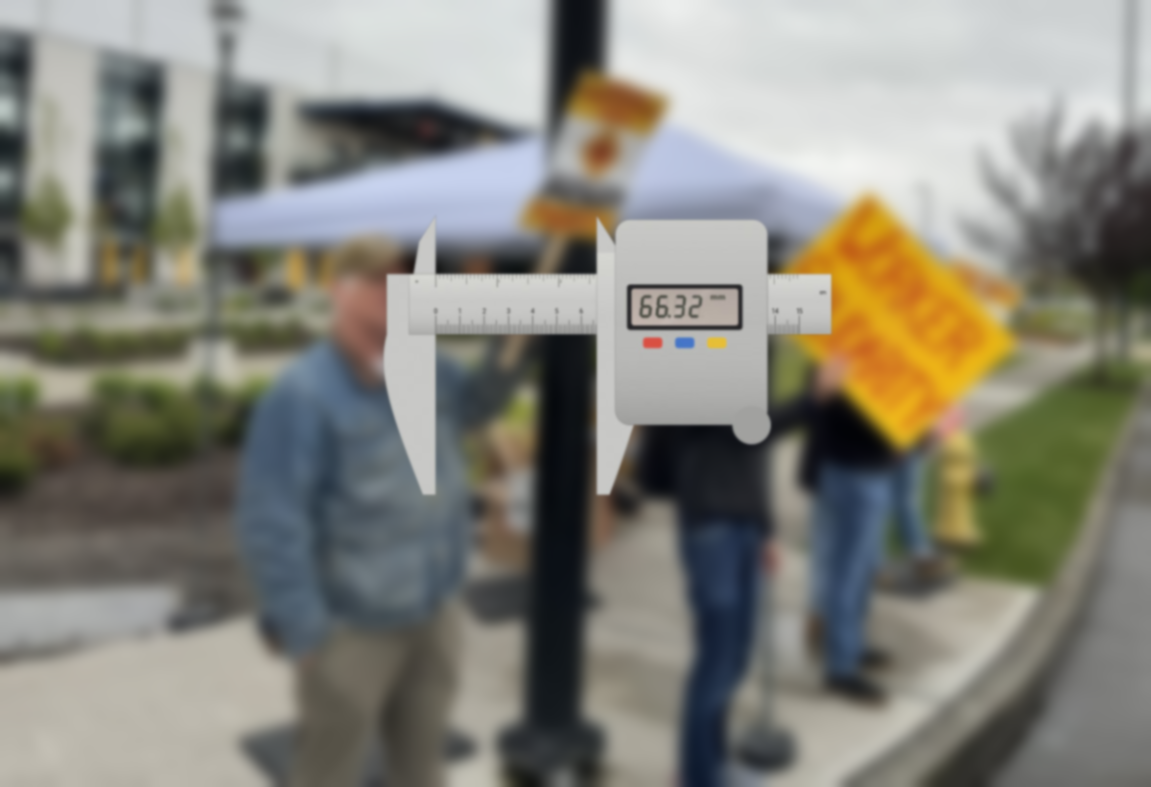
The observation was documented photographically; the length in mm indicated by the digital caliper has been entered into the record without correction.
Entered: 66.32 mm
